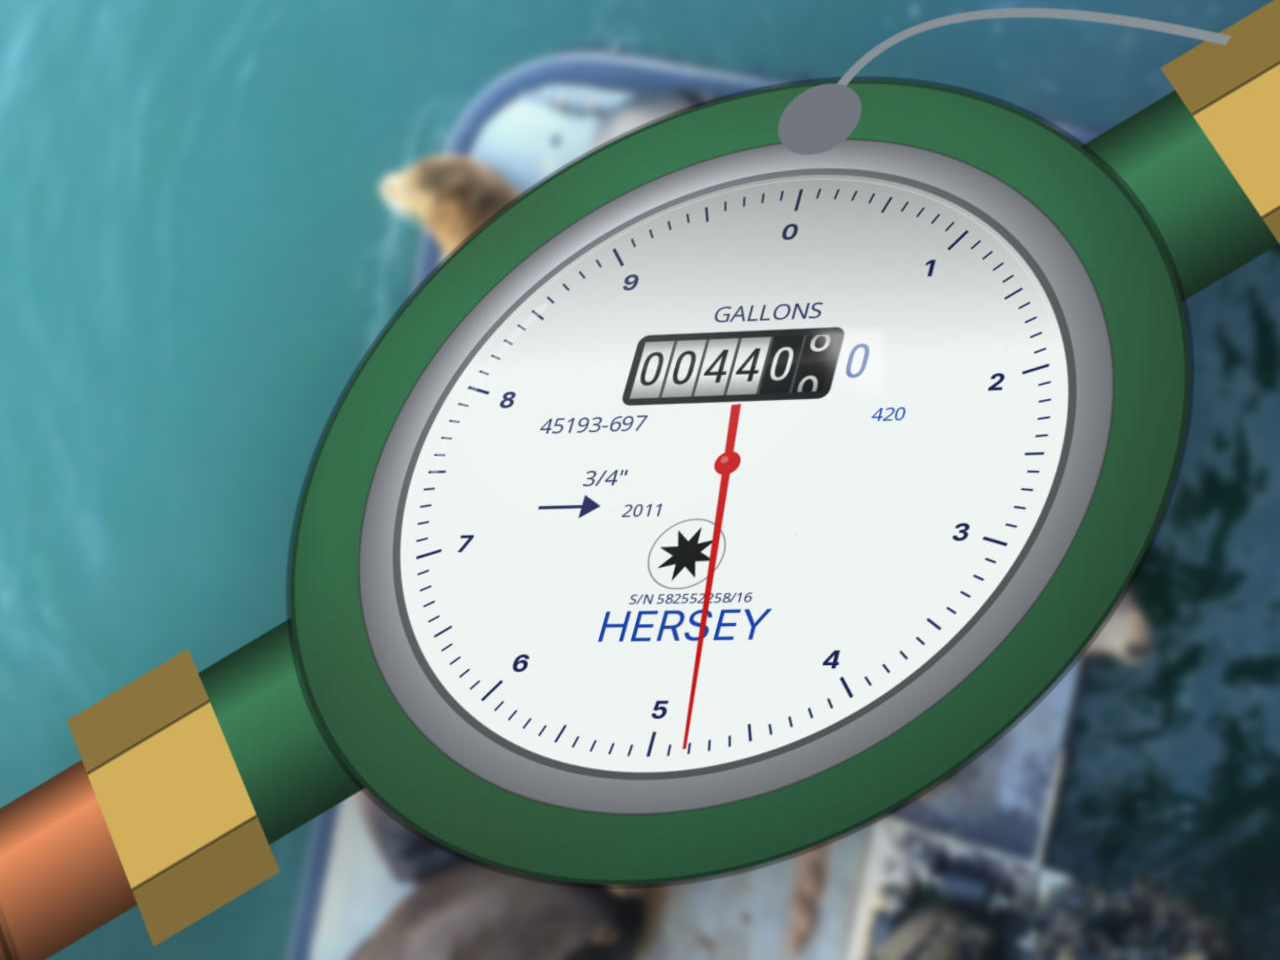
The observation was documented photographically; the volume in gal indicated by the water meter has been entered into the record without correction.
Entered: 44084.8 gal
